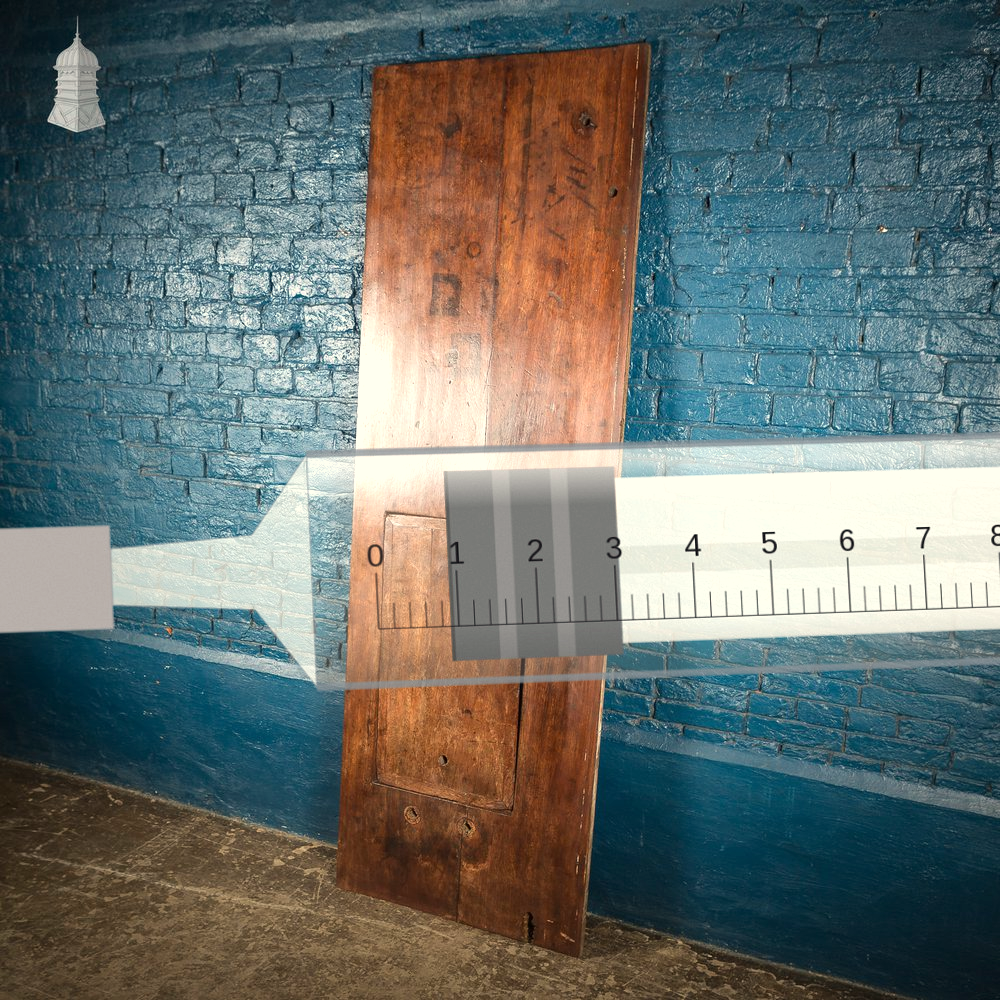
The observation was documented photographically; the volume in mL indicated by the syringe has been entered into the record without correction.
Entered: 0.9 mL
